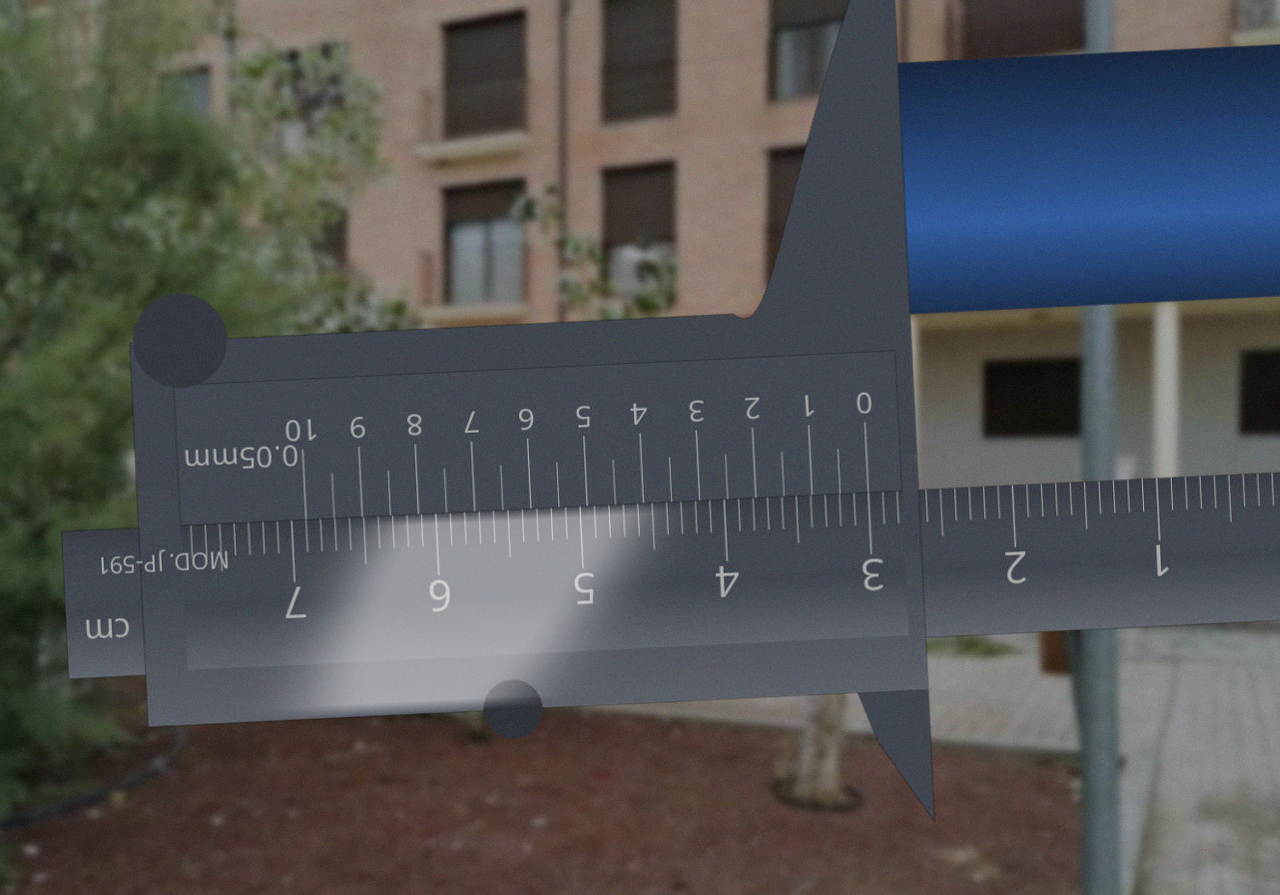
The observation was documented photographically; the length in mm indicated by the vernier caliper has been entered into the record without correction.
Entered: 30.0 mm
